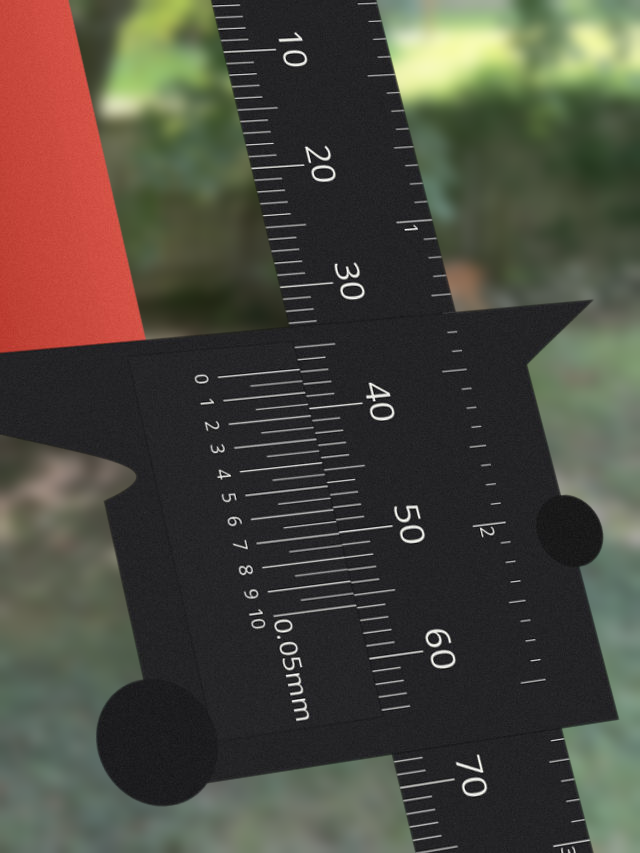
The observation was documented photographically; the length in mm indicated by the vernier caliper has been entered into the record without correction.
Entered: 36.8 mm
